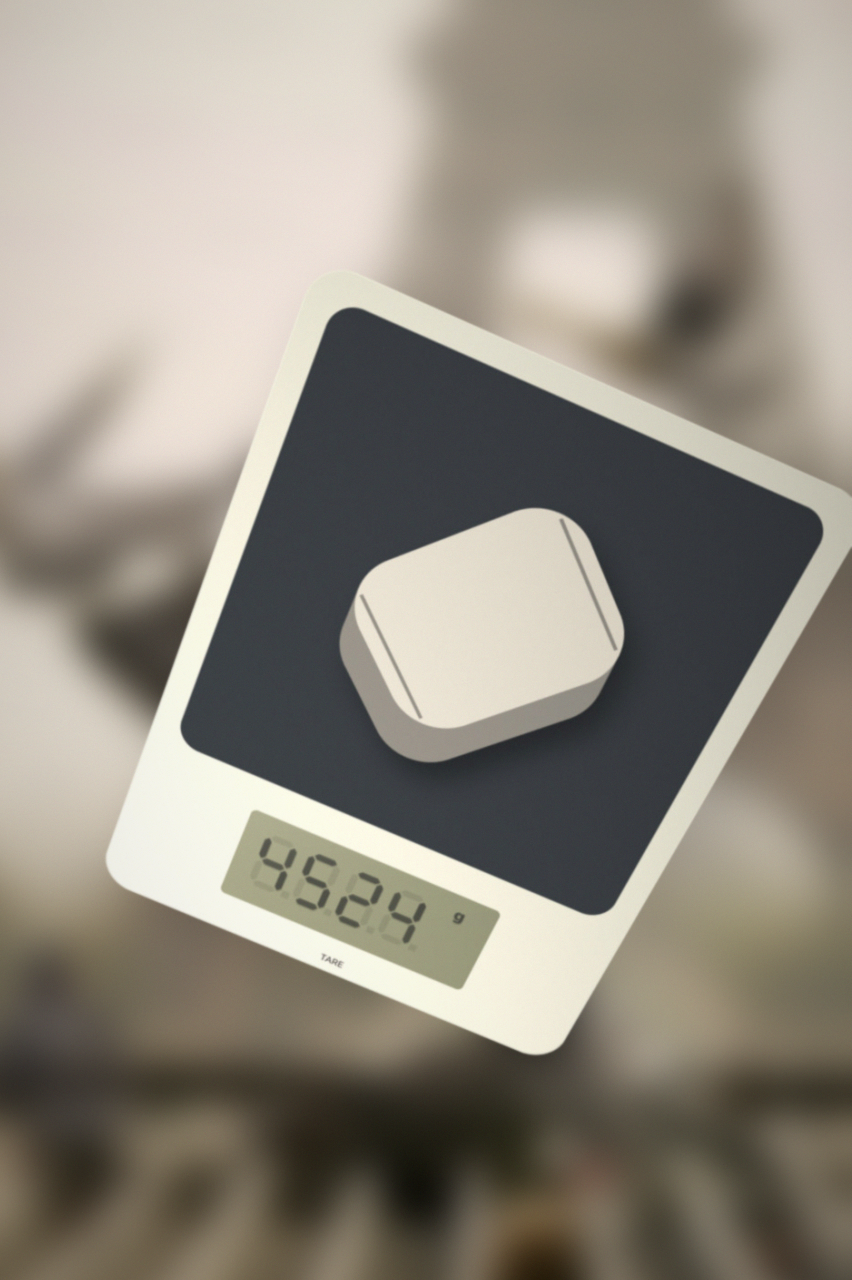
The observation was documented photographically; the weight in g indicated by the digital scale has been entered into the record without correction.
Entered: 4524 g
